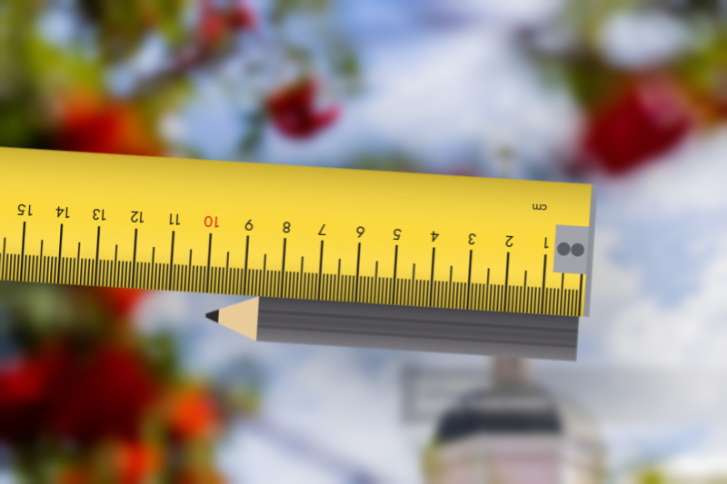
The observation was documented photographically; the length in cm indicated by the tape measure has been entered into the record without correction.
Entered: 10 cm
